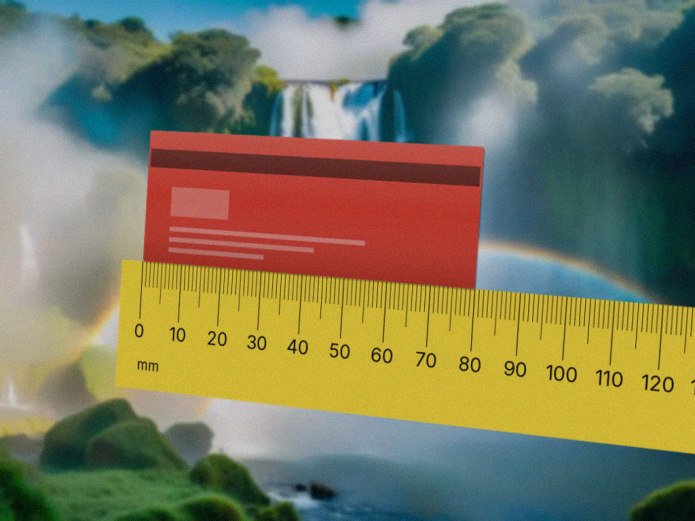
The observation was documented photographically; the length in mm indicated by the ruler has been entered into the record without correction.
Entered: 80 mm
